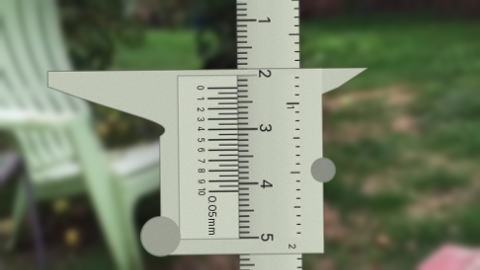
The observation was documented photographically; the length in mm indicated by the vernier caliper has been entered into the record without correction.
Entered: 22.4 mm
